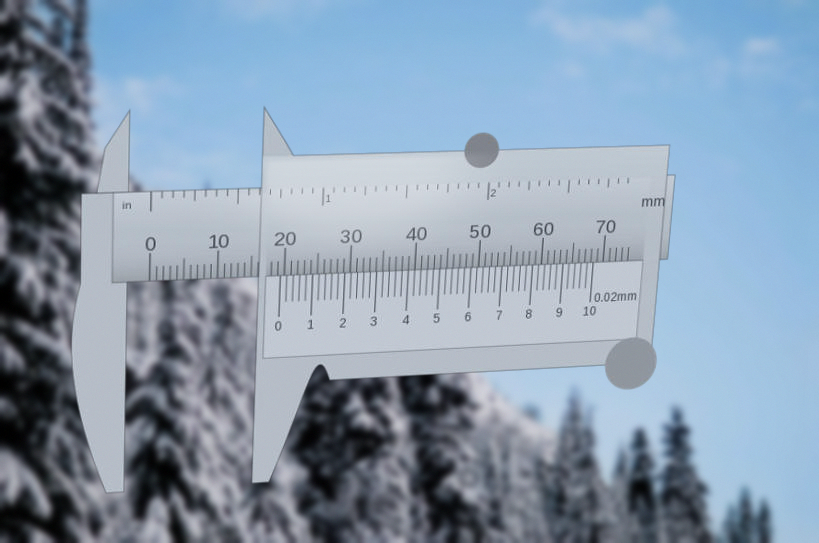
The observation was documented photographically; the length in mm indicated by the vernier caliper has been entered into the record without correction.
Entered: 19.4 mm
